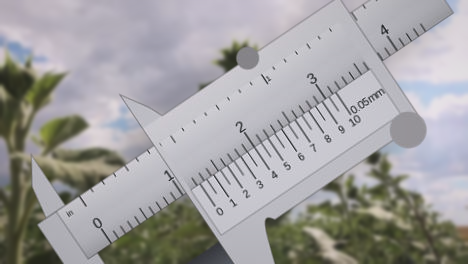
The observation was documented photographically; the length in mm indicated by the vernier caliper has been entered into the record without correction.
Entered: 12.4 mm
